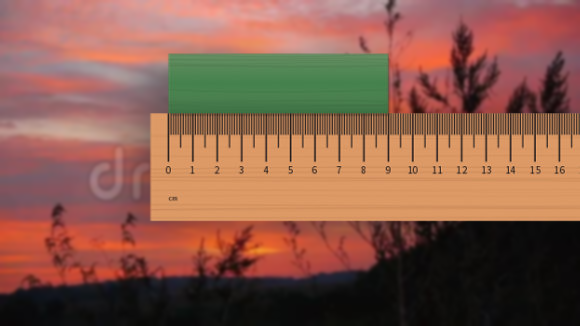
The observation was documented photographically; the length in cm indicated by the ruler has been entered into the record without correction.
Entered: 9 cm
